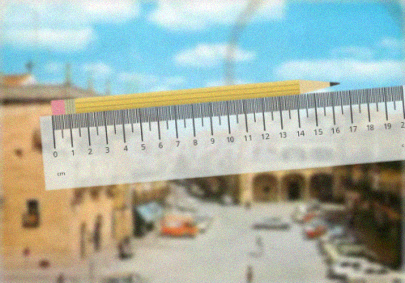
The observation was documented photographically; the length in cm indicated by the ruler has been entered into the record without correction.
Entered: 16.5 cm
